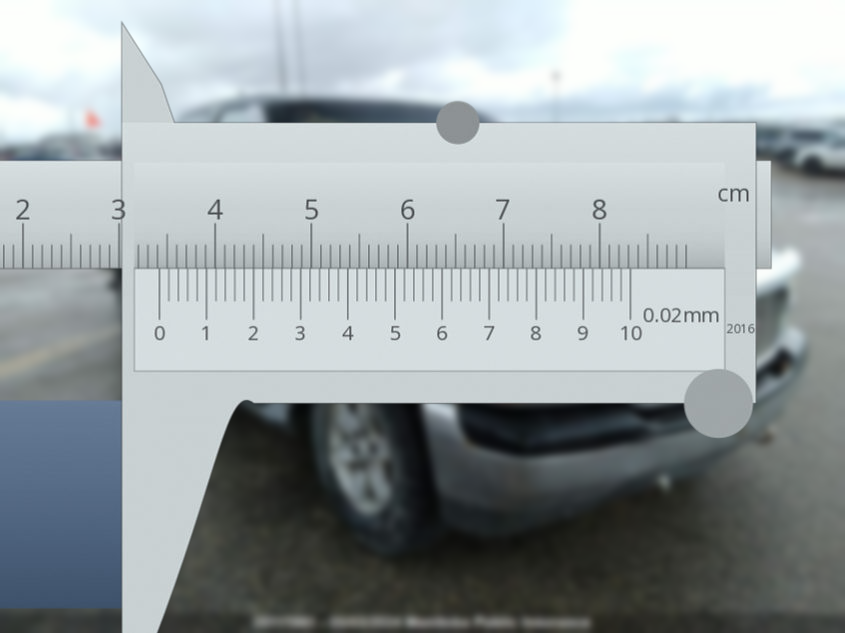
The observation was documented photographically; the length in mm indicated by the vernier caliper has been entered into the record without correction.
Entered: 34.2 mm
